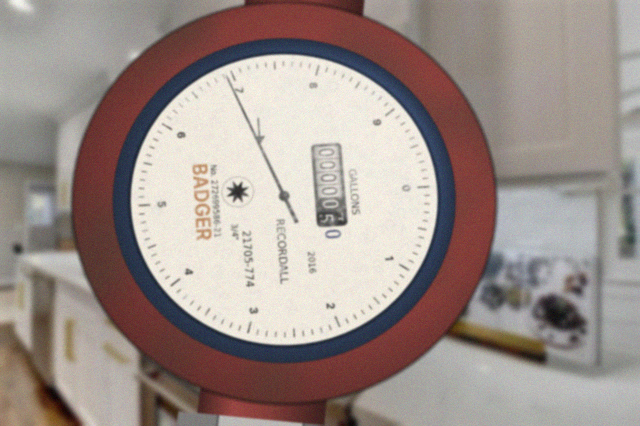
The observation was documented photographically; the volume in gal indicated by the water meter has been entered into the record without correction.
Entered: 46.9 gal
